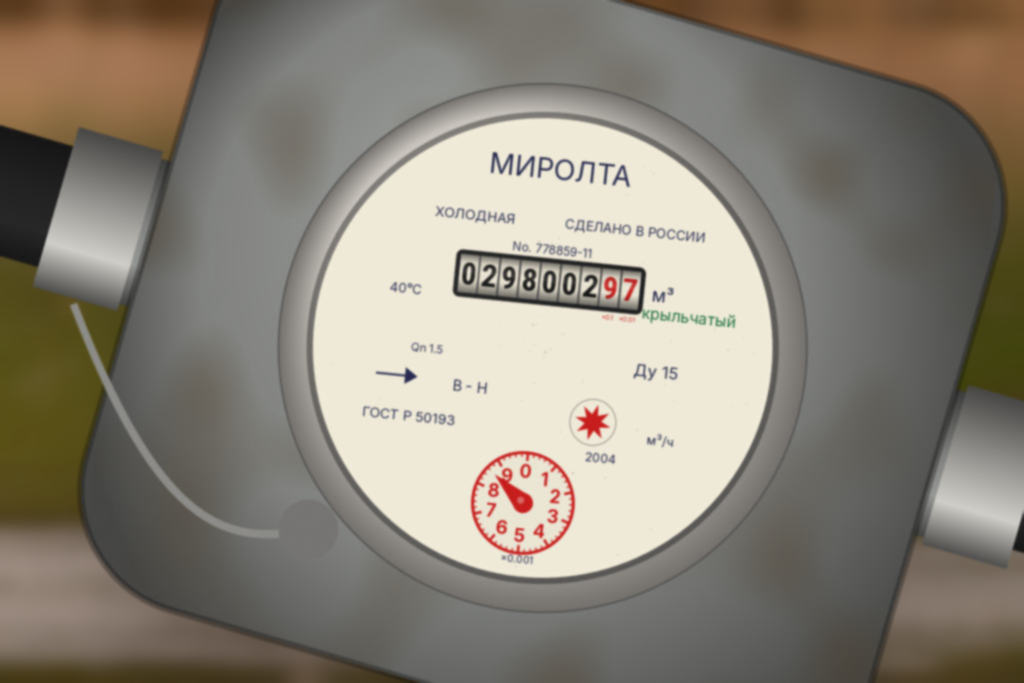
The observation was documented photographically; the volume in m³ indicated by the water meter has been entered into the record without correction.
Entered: 298002.978 m³
